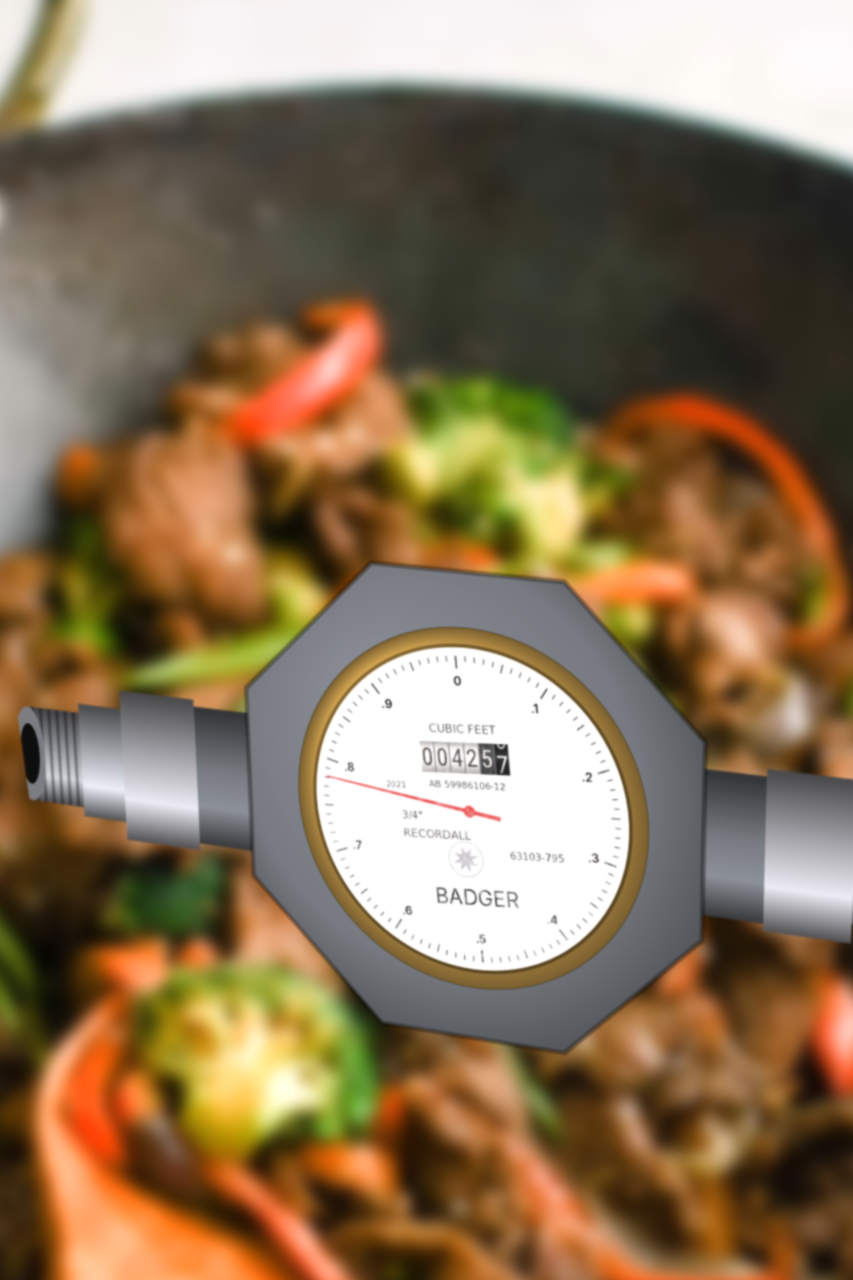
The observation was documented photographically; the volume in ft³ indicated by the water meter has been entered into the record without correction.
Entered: 4256.78 ft³
